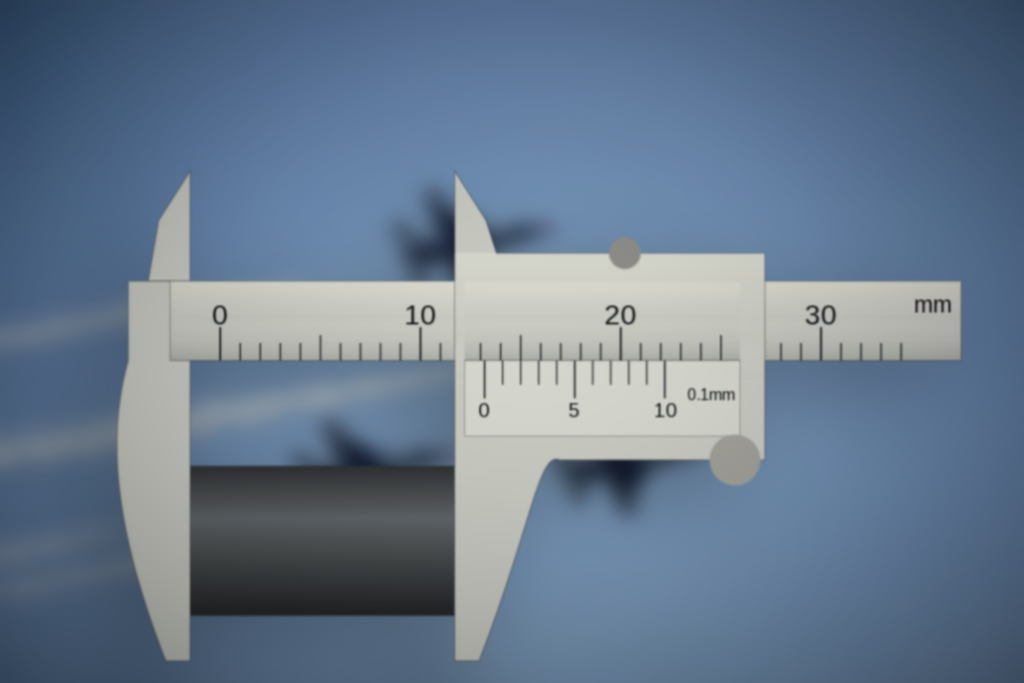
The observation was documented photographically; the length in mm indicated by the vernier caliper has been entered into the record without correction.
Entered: 13.2 mm
